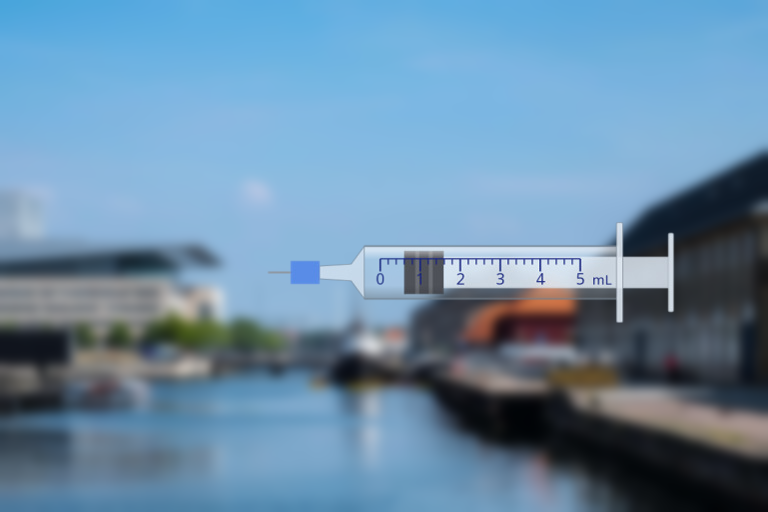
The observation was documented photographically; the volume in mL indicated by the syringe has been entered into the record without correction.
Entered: 0.6 mL
